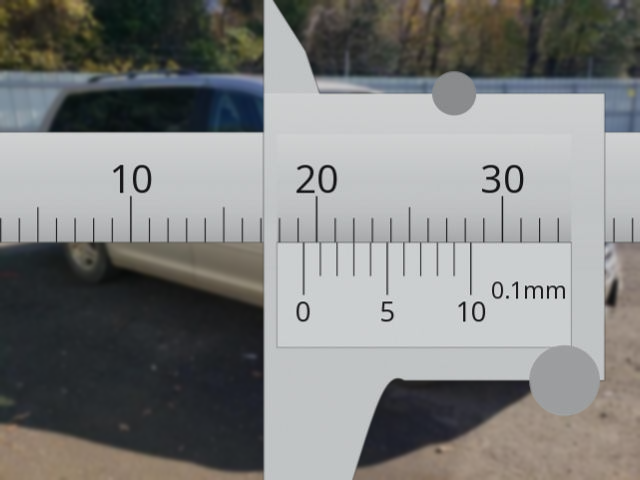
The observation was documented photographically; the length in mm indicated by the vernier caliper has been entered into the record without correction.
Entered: 19.3 mm
